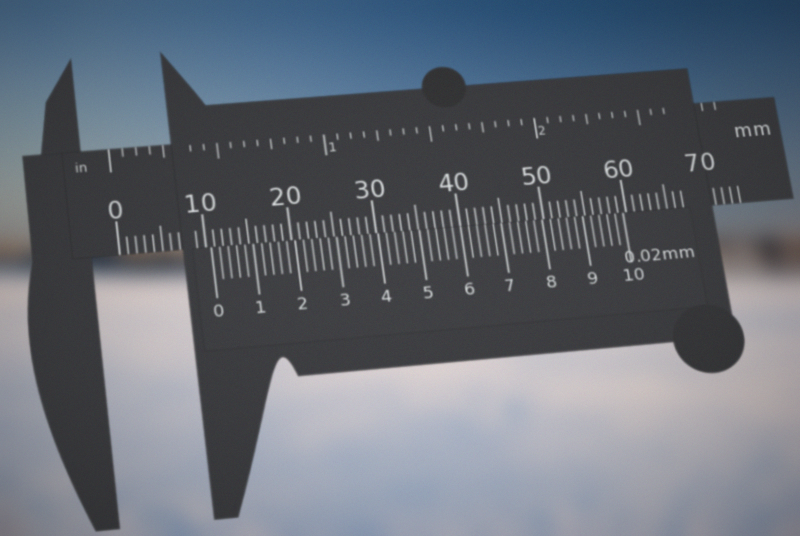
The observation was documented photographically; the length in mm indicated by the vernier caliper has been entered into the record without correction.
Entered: 10.6 mm
